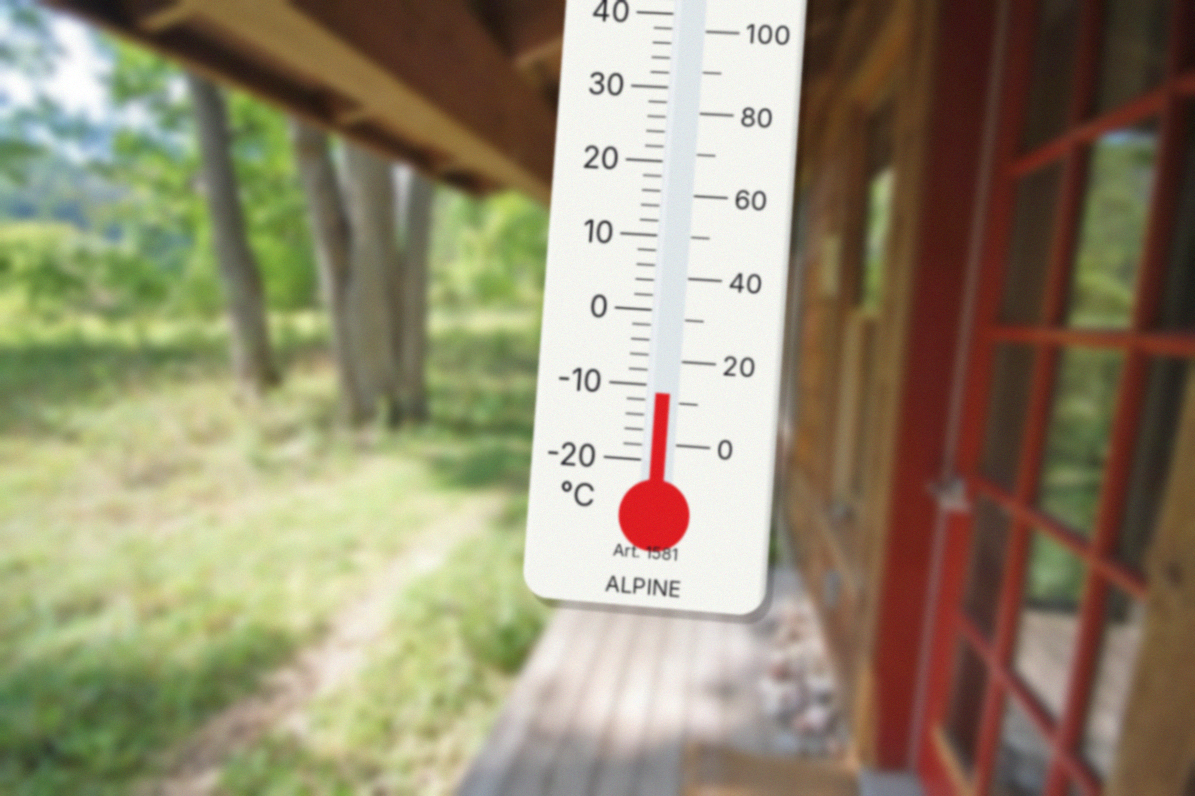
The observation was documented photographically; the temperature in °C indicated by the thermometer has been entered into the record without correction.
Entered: -11 °C
